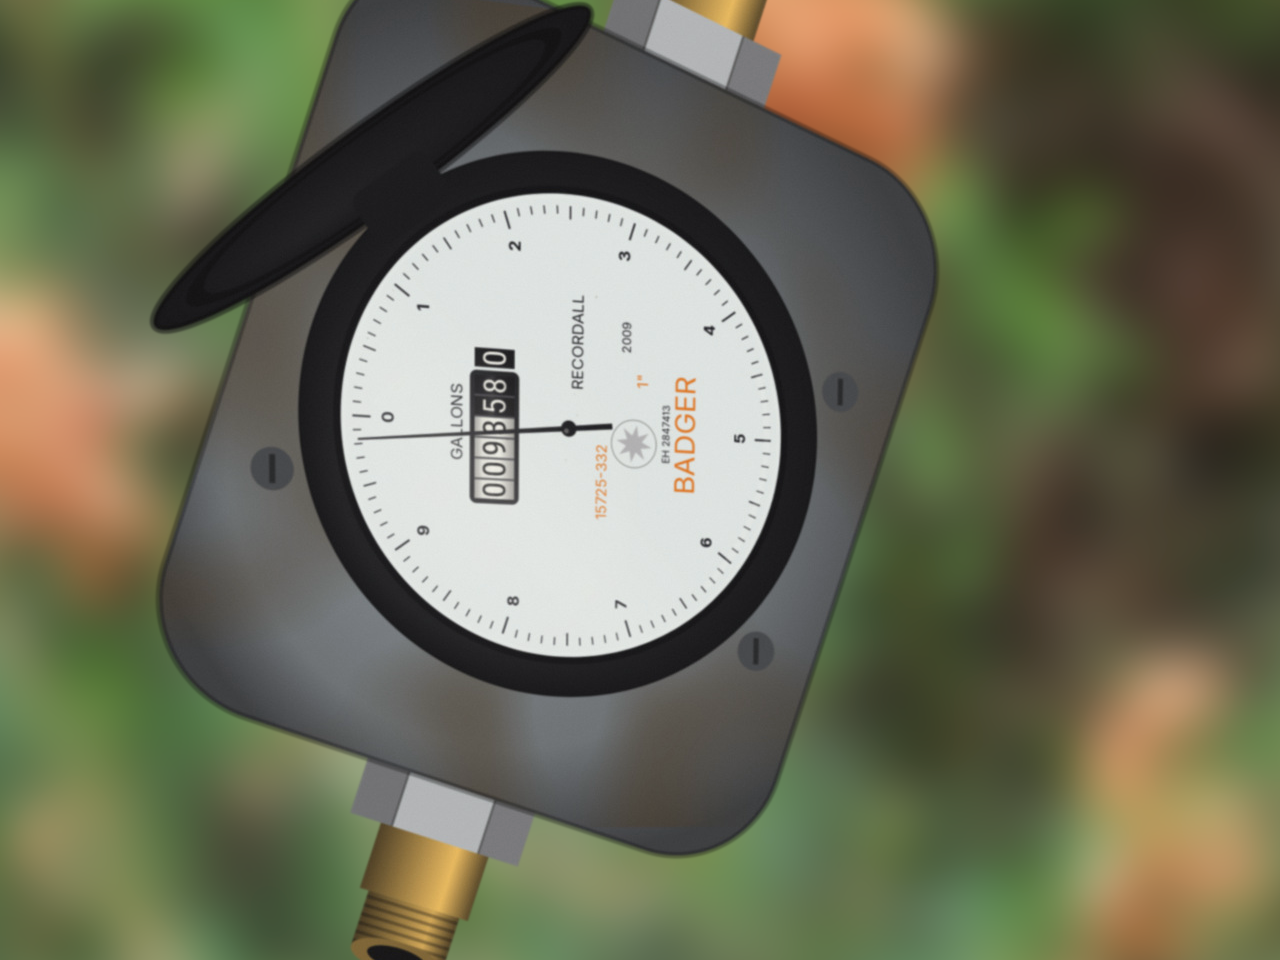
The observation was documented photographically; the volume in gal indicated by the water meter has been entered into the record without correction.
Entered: 93579.8 gal
